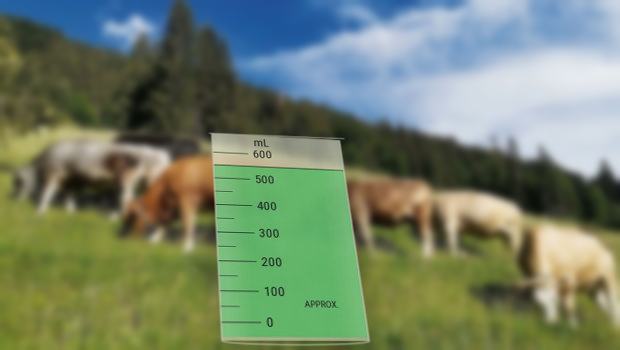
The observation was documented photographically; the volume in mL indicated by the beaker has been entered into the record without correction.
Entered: 550 mL
